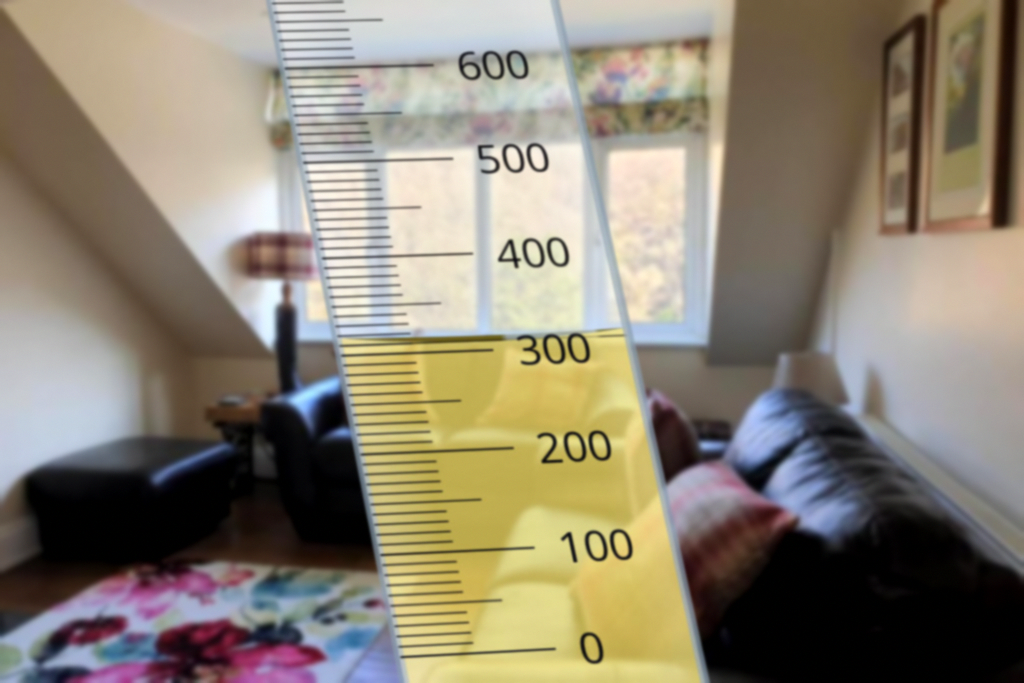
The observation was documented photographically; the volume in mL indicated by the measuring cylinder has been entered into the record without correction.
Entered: 310 mL
